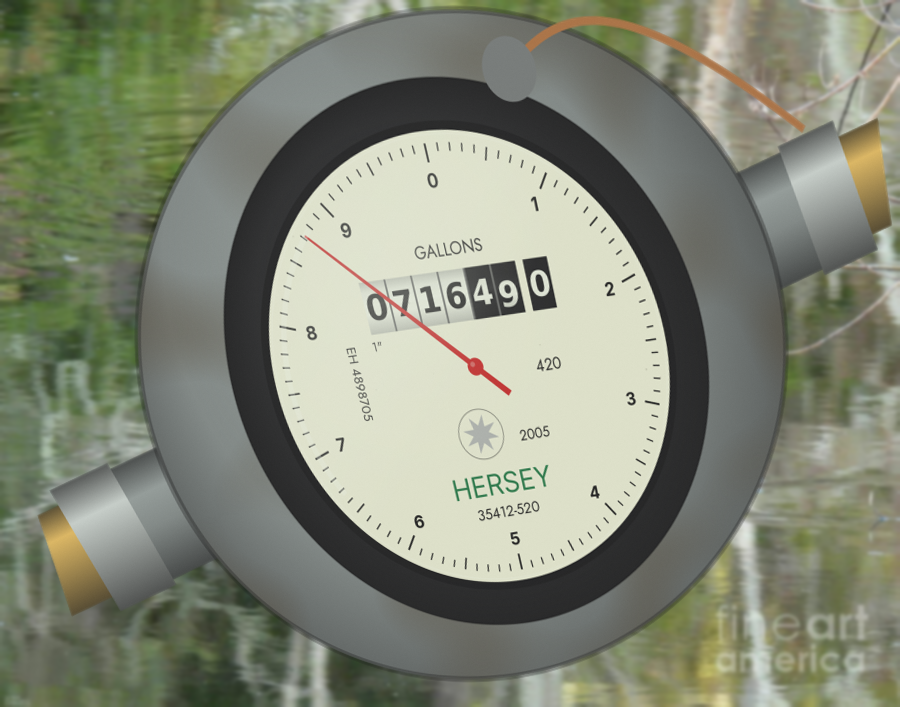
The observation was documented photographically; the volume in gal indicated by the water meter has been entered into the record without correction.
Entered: 716488.7 gal
